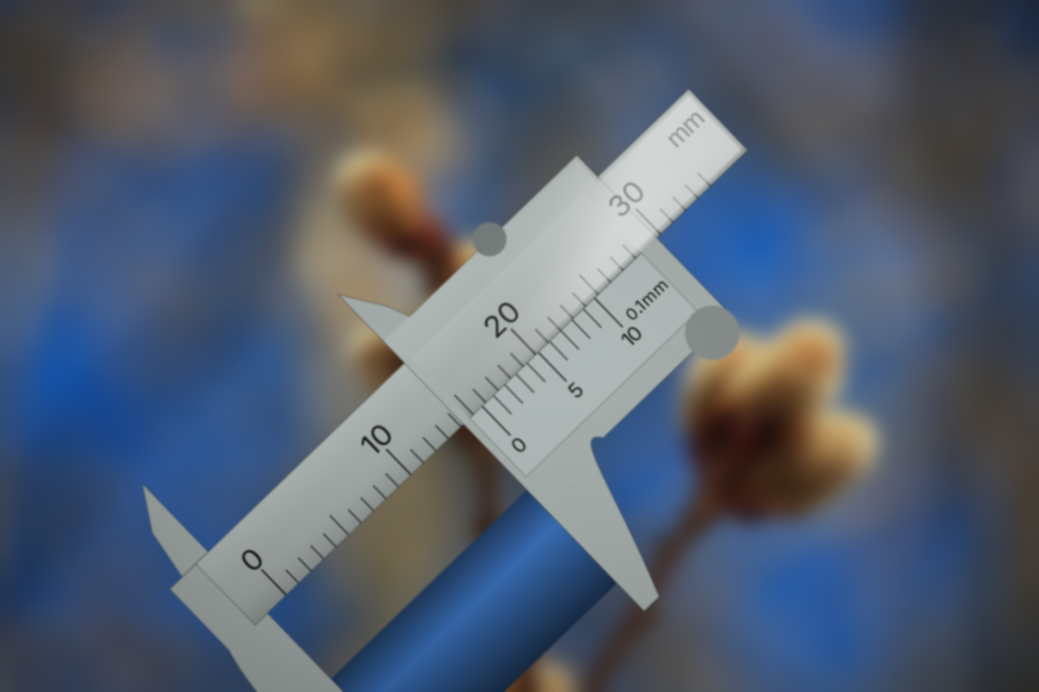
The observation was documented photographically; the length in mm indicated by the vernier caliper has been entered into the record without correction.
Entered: 15.7 mm
